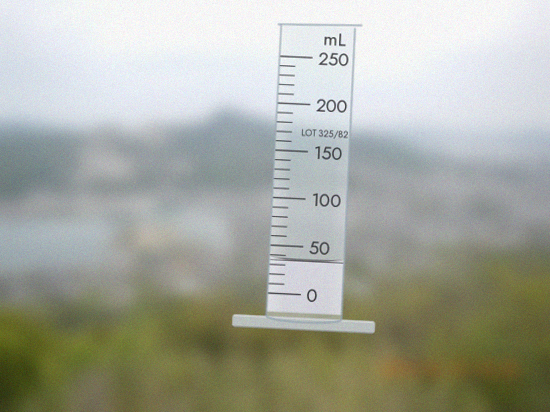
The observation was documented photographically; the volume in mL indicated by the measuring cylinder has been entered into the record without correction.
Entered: 35 mL
